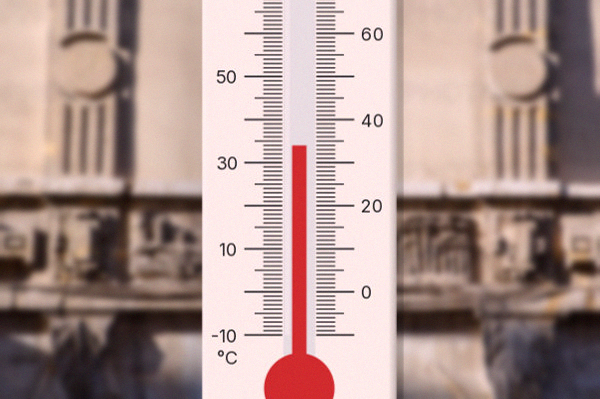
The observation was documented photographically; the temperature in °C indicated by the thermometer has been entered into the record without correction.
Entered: 34 °C
